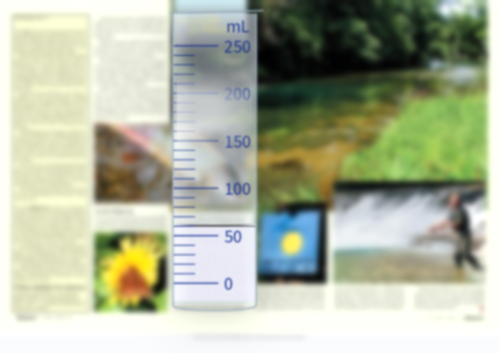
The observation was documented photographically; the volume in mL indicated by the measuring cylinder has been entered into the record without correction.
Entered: 60 mL
